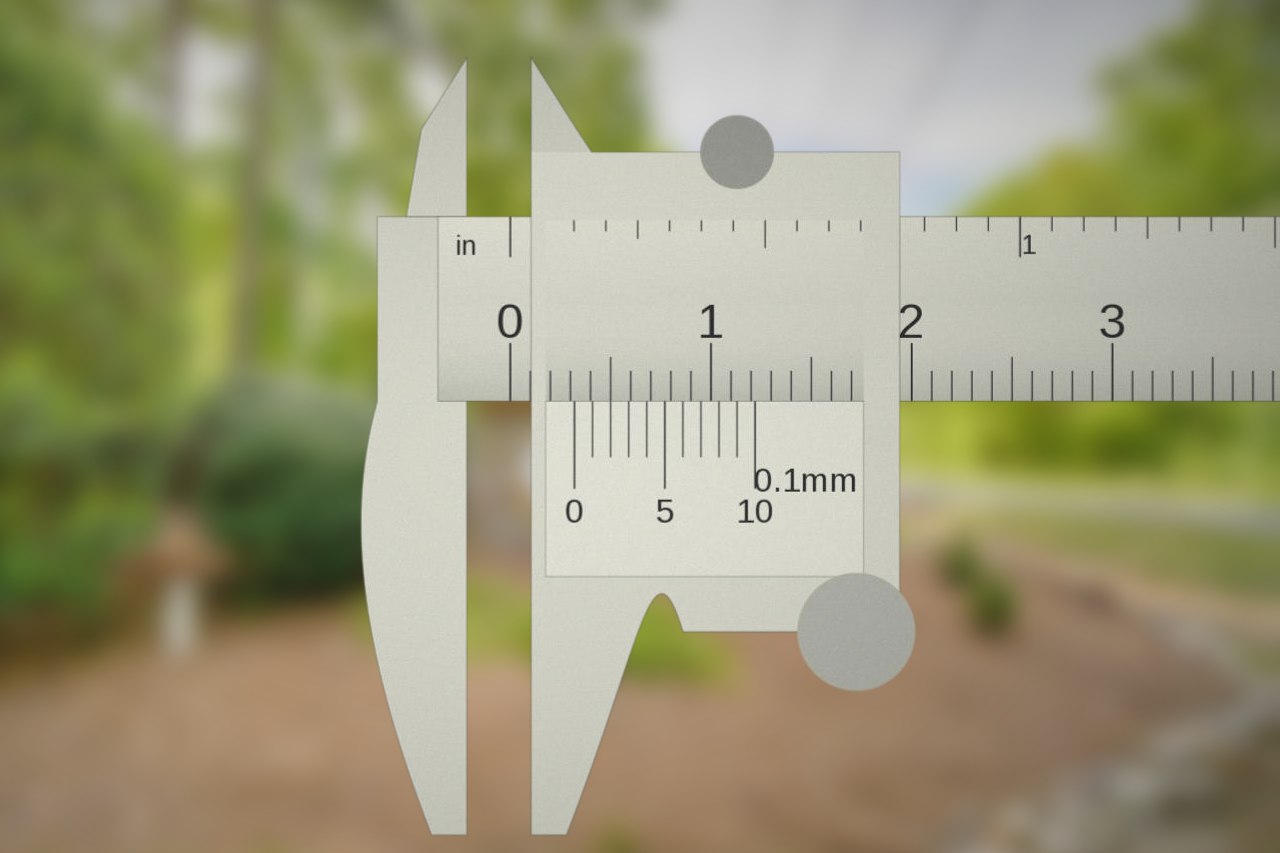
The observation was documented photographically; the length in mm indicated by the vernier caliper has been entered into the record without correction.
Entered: 3.2 mm
